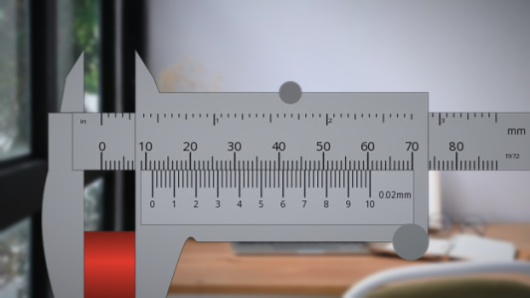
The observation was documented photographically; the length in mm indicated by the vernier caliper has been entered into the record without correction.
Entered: 11.5 mm
